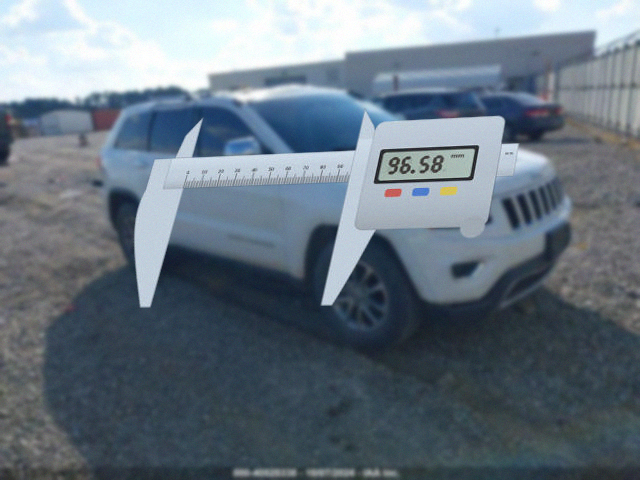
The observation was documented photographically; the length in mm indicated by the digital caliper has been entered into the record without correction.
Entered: 96.58 mm
